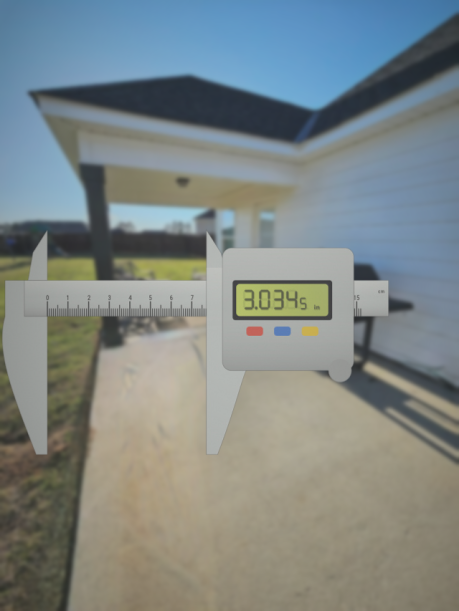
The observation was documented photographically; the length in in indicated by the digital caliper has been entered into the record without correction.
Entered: 3.0345 in
